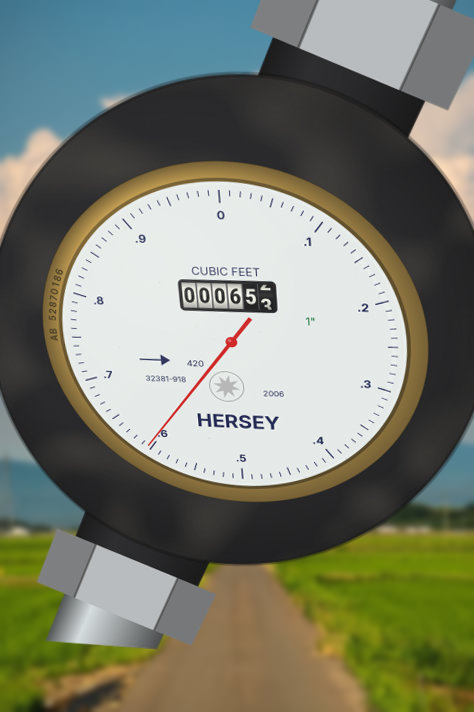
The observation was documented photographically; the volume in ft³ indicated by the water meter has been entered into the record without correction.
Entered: 652.60 ft³
